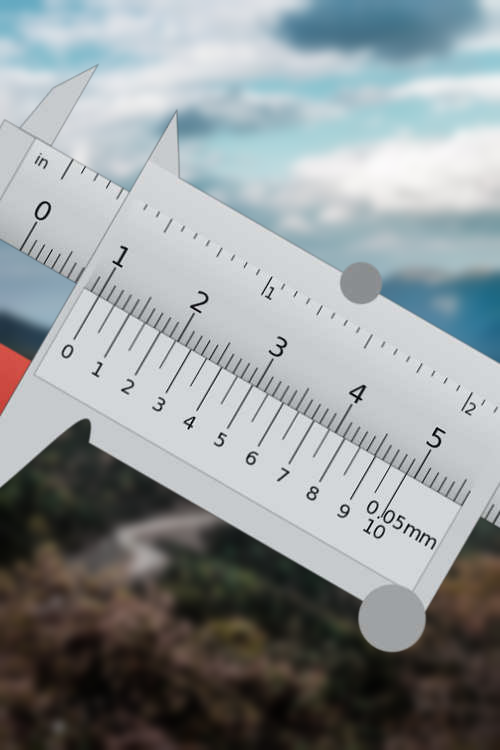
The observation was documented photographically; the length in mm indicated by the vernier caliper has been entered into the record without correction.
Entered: 10.0 mm
